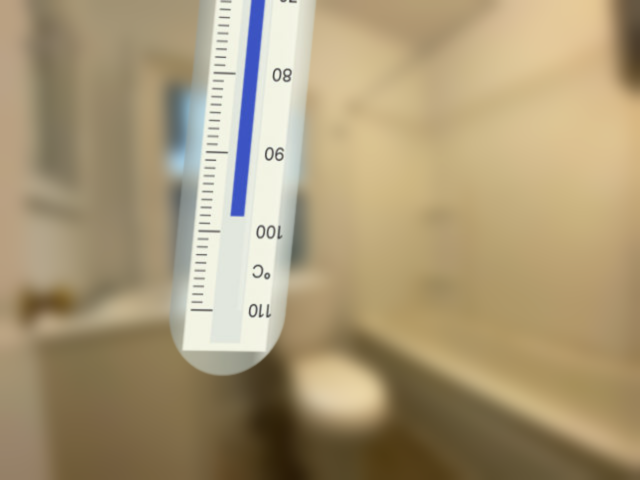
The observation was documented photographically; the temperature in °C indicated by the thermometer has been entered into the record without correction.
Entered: 98 °C
